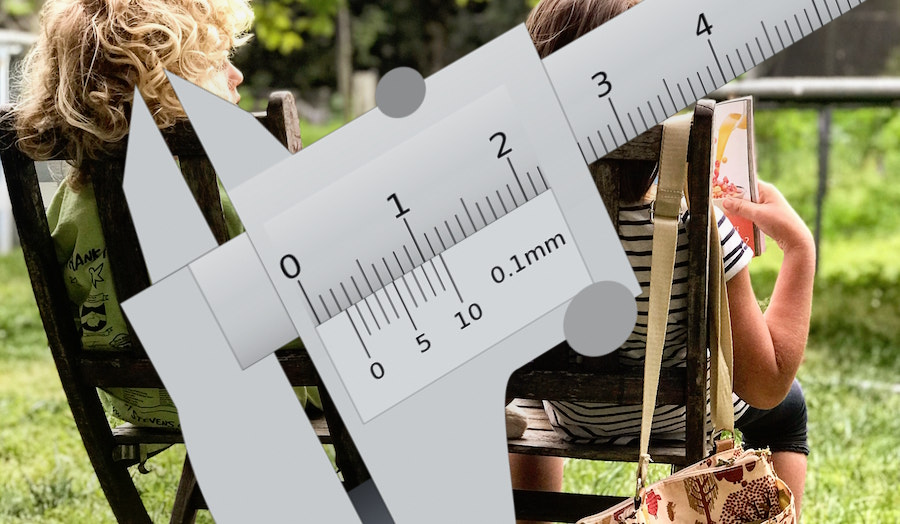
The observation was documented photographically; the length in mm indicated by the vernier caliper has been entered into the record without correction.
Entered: 2.4 mm
